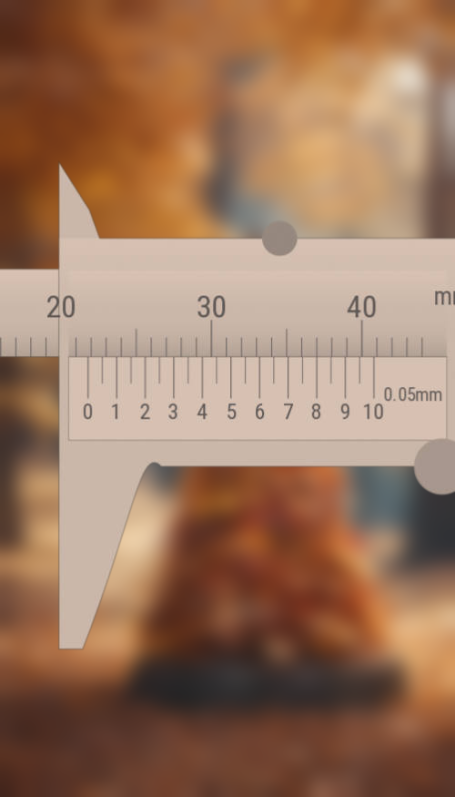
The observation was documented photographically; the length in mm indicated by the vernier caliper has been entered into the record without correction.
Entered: 21.8 mm
